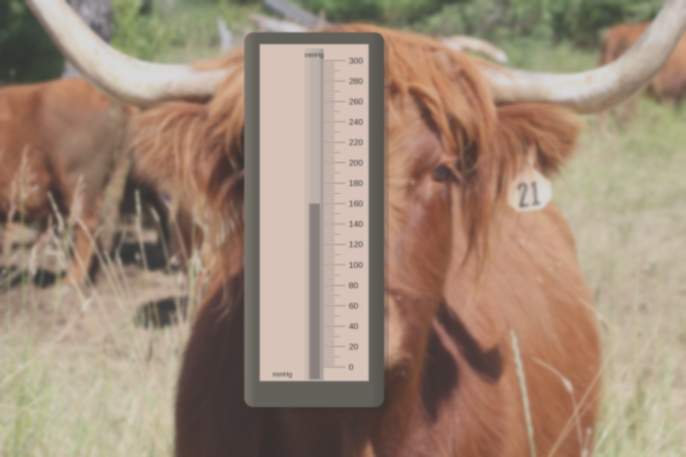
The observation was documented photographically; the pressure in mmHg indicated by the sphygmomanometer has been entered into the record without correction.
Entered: 160 mmHg
